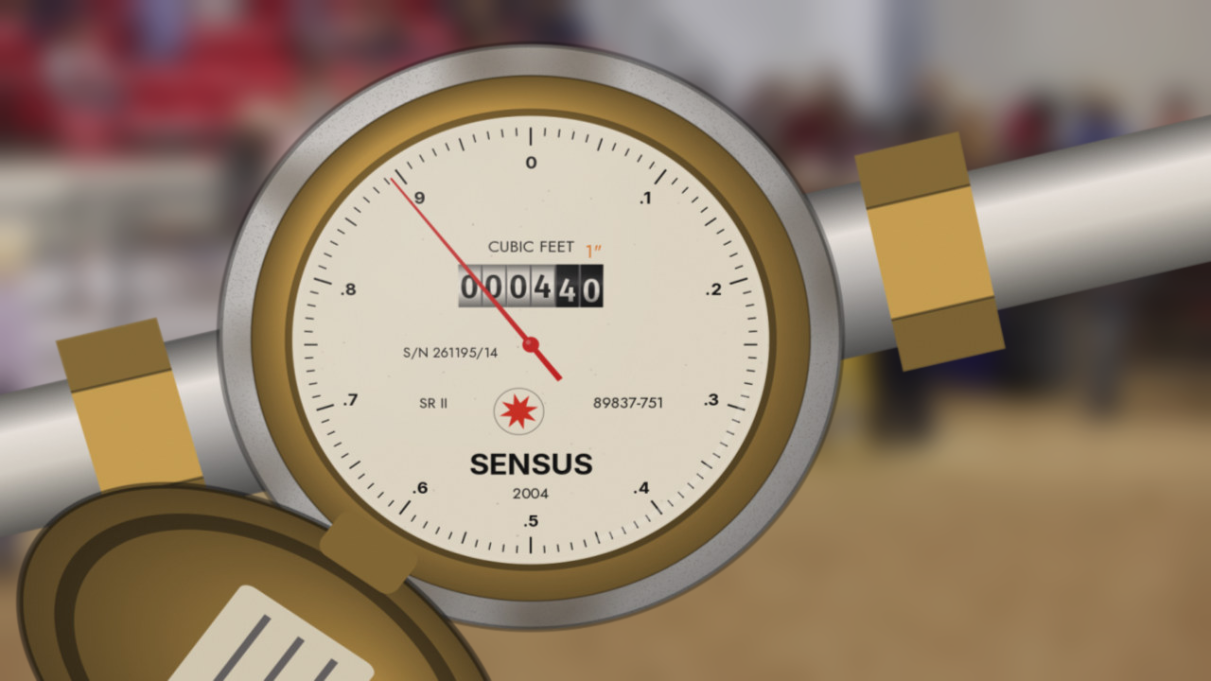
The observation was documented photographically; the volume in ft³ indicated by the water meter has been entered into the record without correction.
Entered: 439.89 ft³
